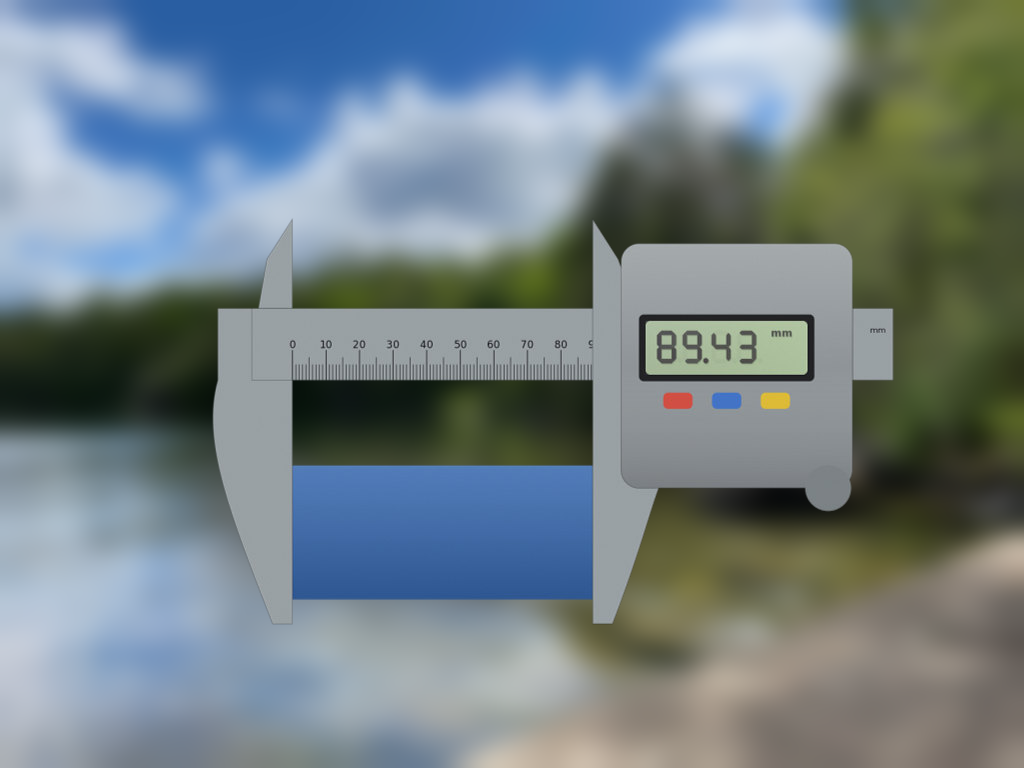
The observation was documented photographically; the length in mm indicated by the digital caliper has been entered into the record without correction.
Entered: 89.43 mm
